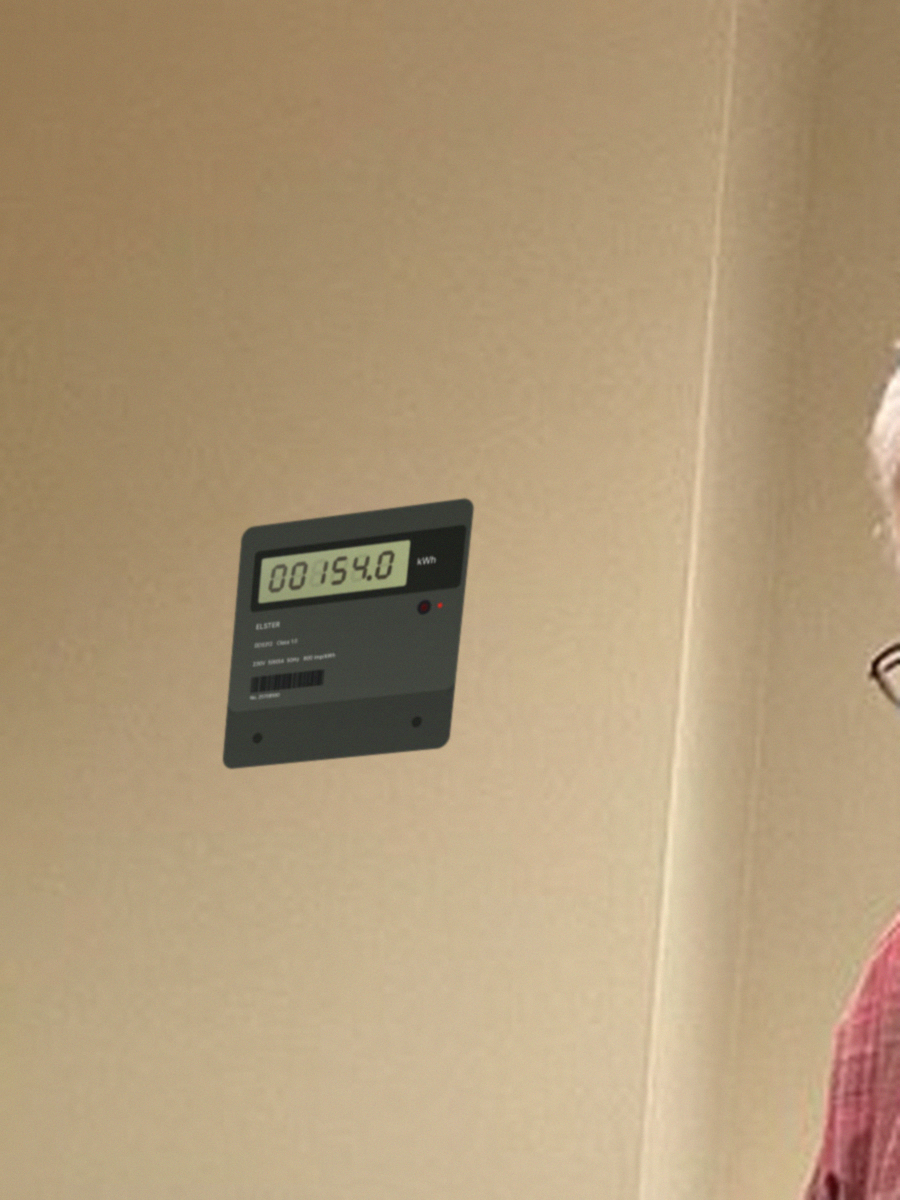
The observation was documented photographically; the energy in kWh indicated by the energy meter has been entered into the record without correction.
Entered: 154.0 kWh
